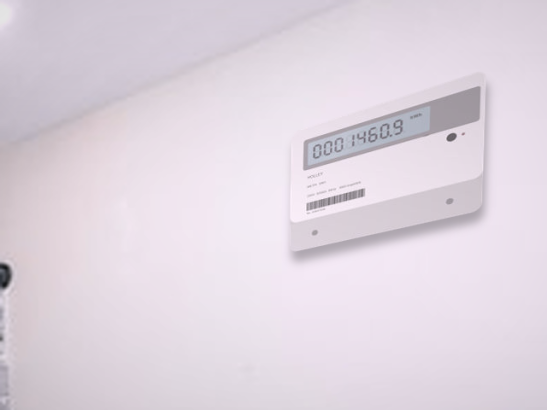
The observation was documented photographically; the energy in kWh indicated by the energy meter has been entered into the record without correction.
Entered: 1460.9 kWh
